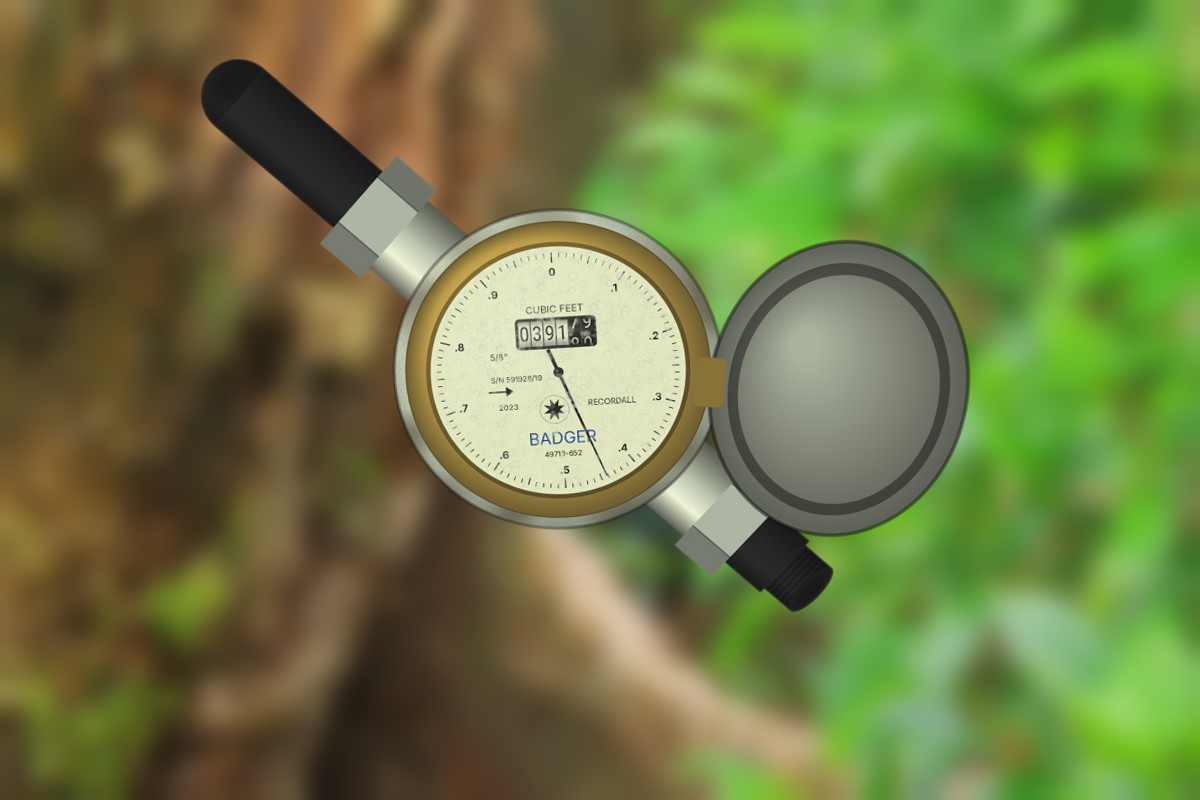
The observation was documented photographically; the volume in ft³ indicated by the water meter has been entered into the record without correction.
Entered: 39179.44 ft³
